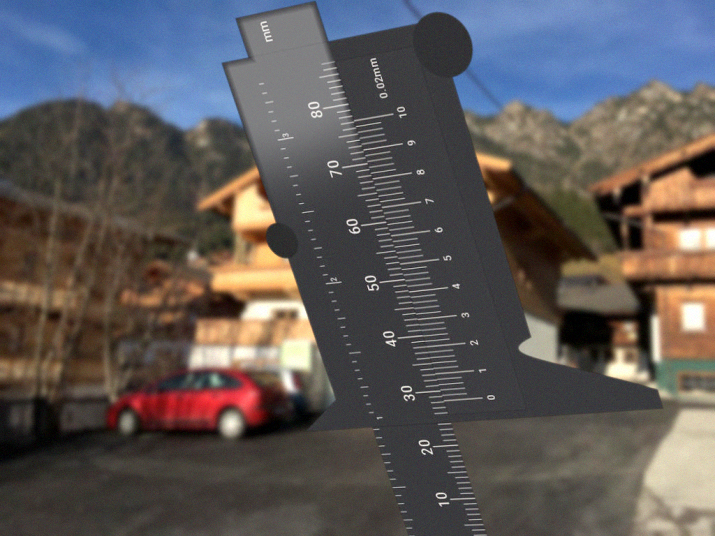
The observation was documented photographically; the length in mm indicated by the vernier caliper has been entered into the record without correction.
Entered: 28.2 mm
